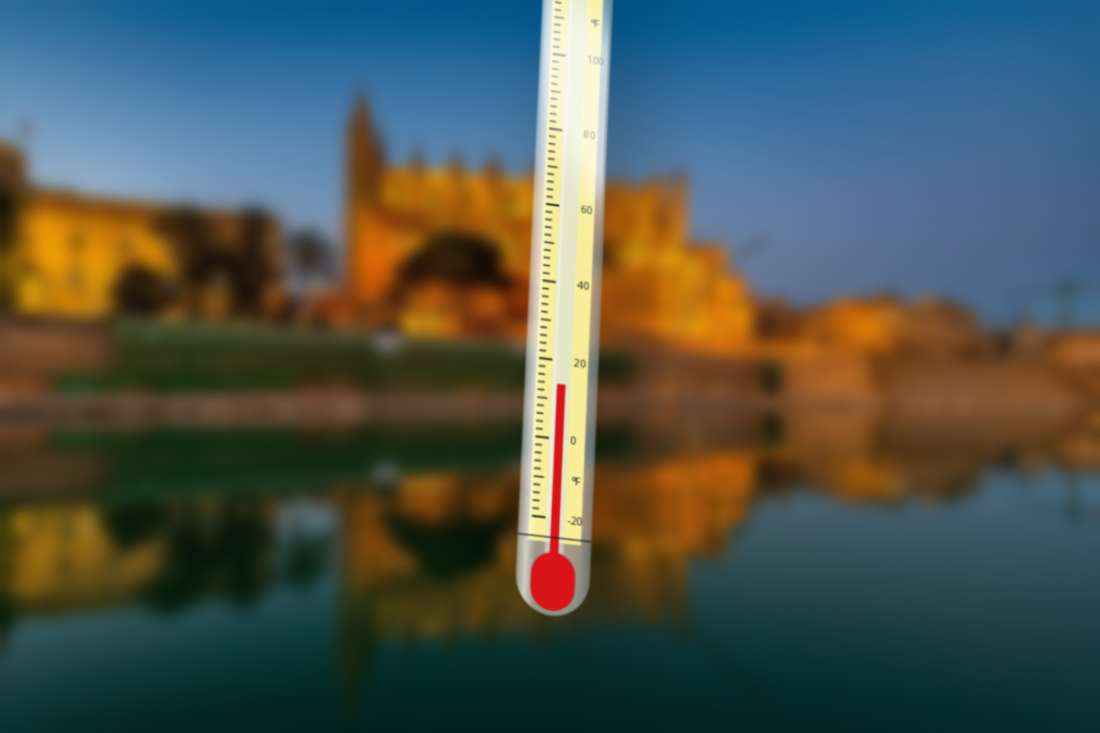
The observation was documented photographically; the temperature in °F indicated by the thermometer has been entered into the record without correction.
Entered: 14 °F
